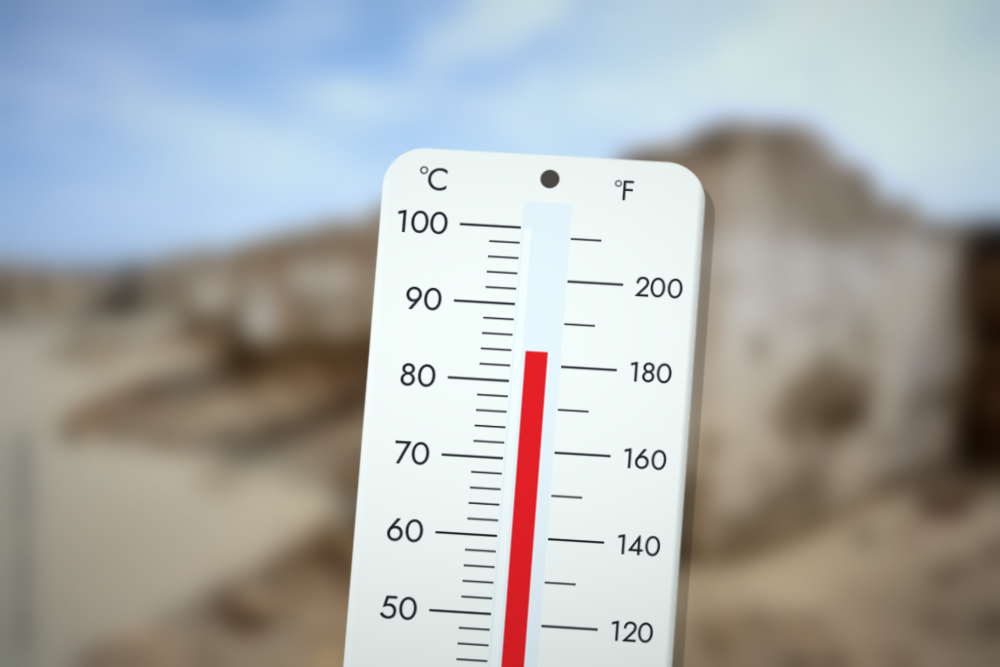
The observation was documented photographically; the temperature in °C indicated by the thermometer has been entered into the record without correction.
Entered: 84 °C
